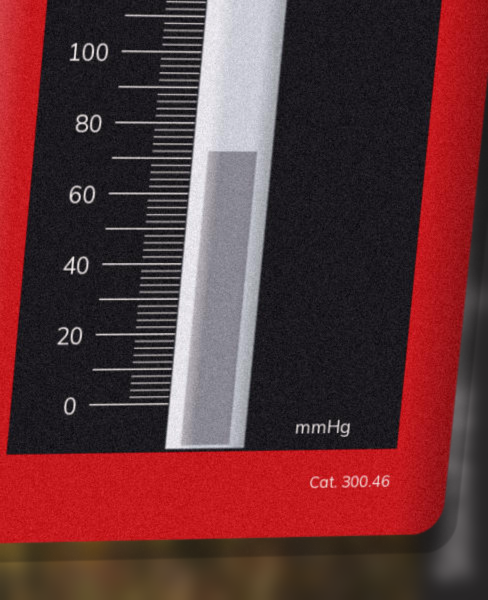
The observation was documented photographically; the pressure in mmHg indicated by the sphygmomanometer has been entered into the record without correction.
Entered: 72 mmHg
